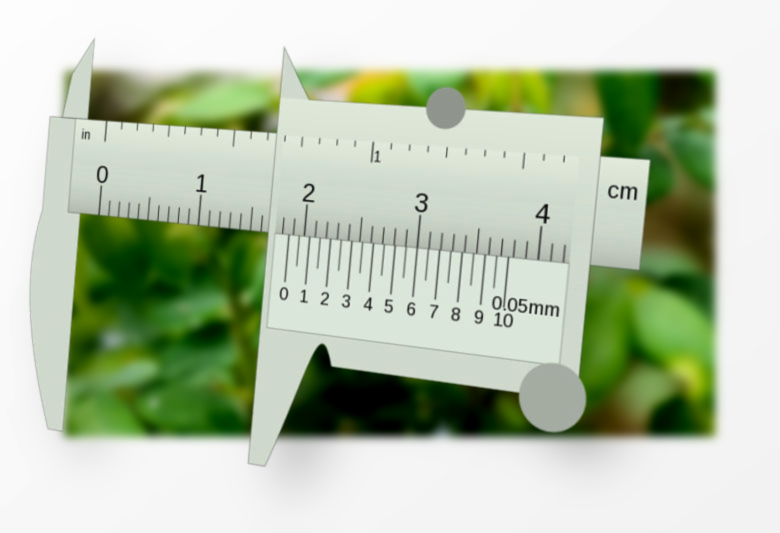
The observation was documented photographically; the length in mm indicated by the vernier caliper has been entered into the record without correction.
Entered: 18.6 mm
